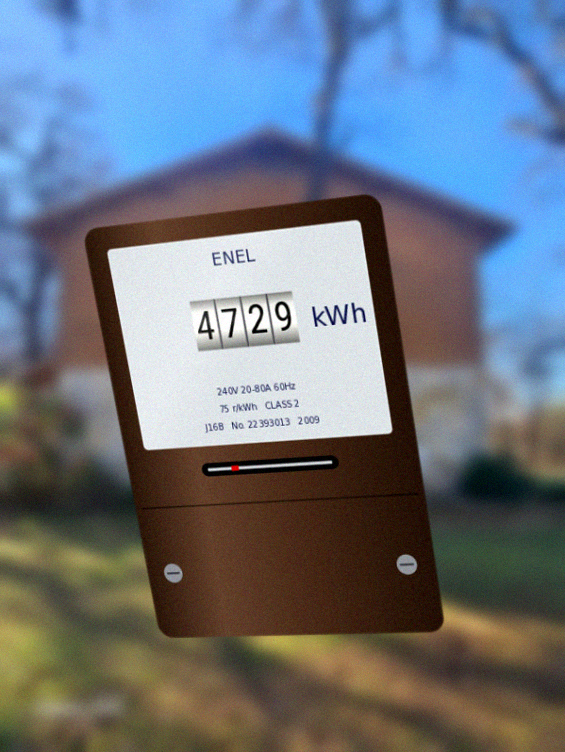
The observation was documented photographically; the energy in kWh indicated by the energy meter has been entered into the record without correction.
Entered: 4729 kWh
